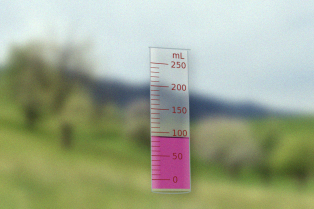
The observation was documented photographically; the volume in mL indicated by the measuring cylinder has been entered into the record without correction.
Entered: 90 mL
